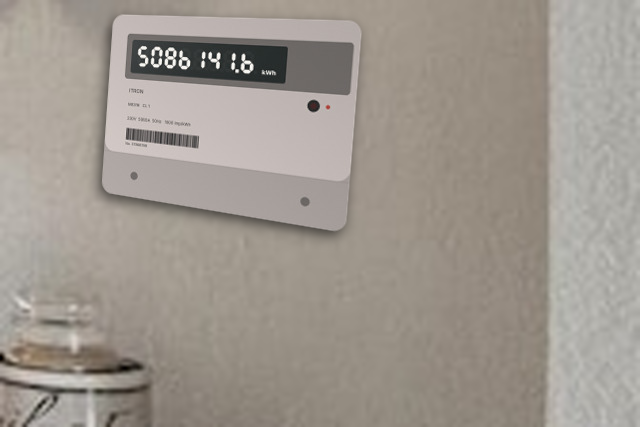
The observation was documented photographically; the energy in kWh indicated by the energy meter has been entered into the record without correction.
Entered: 5086141.6 kWh
